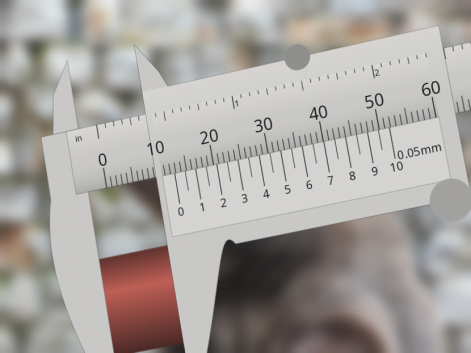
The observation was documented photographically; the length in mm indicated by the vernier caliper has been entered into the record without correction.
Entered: 12.8 mm
